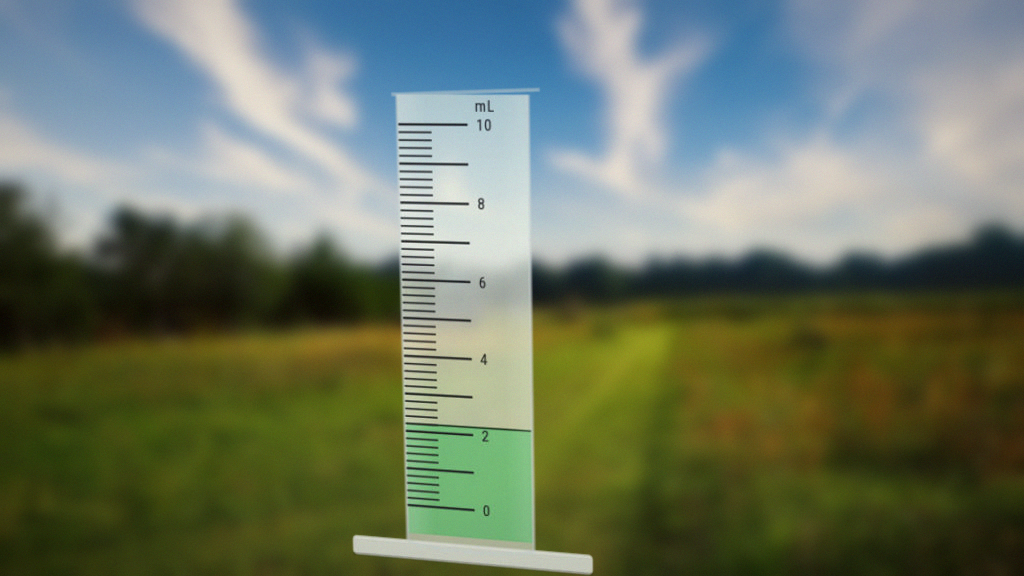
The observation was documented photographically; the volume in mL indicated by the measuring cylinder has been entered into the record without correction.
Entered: 2.2 mL
